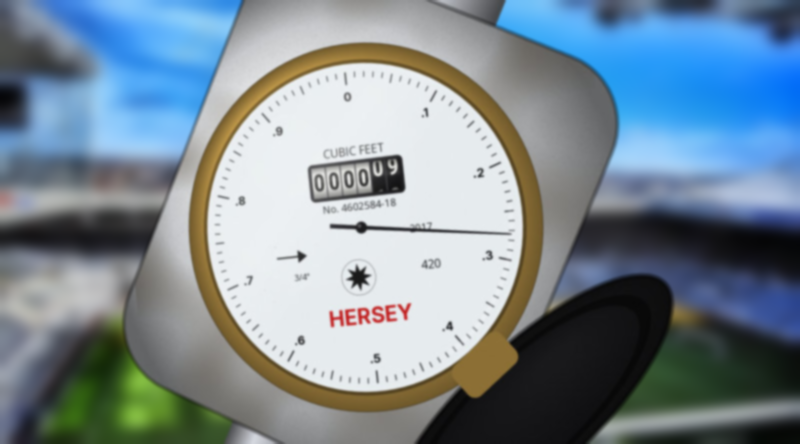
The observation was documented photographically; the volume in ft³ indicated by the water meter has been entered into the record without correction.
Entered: 9.27 ft³
